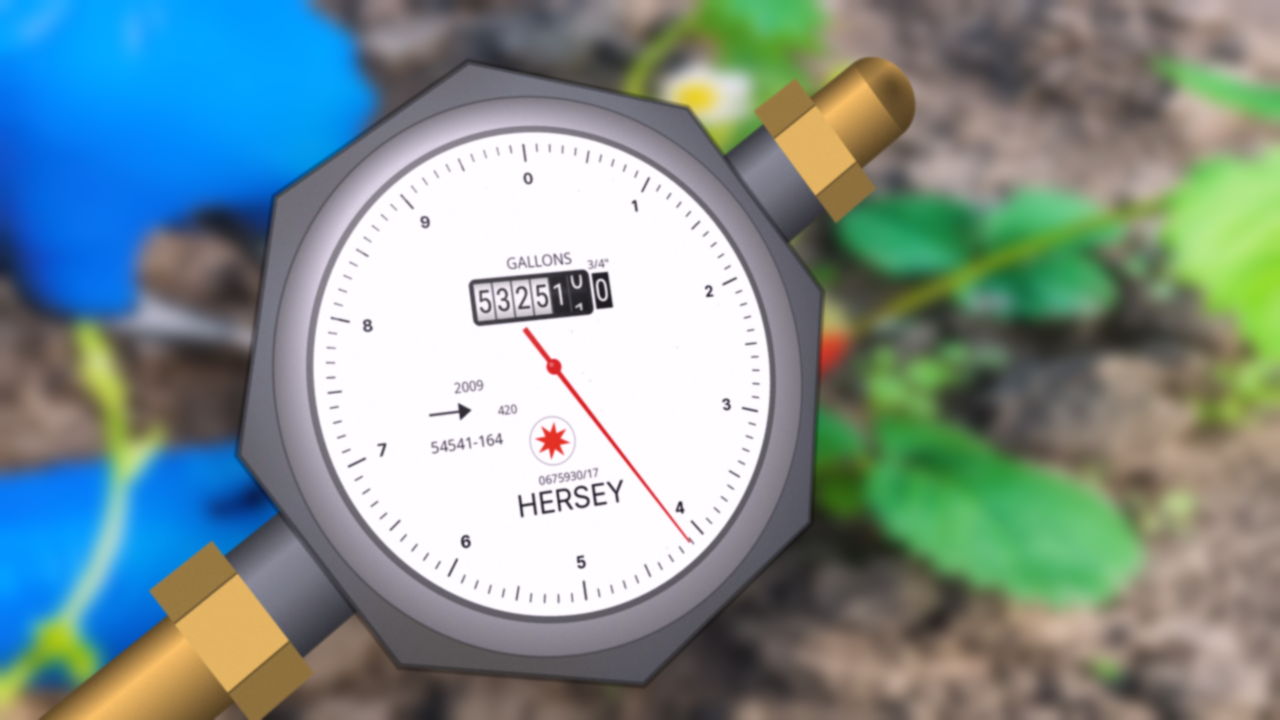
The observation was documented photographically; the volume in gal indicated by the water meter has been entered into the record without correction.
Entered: 5325104.1 gal
